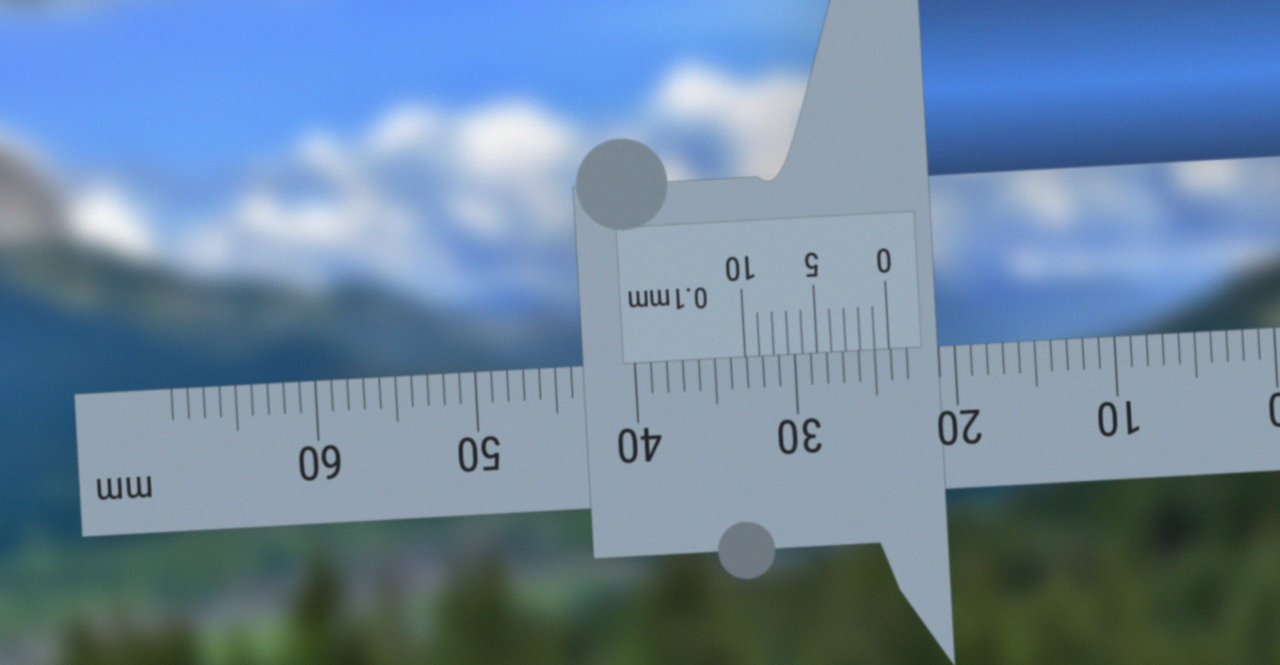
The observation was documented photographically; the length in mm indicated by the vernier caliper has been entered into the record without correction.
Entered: 24.1 mm
